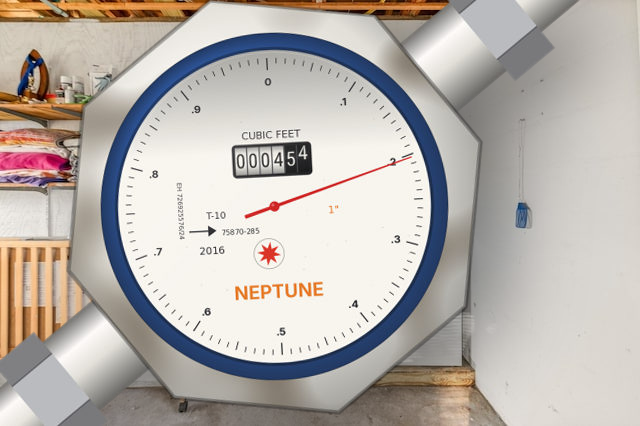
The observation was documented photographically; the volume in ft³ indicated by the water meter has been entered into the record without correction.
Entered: 454.20 ft³
